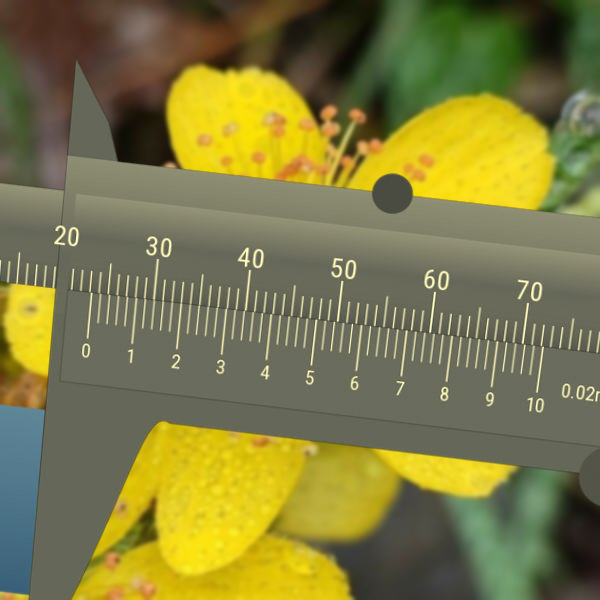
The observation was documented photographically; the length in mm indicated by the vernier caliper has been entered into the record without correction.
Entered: 23.2 mm
